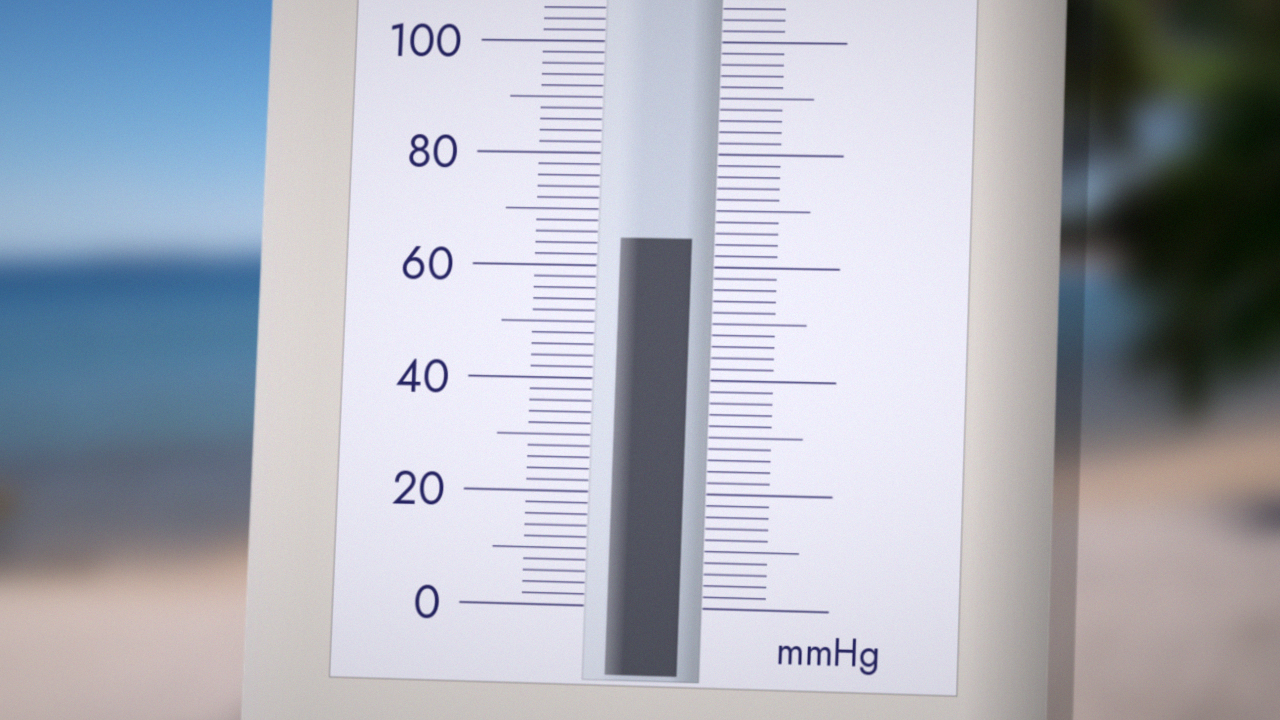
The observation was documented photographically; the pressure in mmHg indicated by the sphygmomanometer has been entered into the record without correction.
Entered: 65 mmHg
